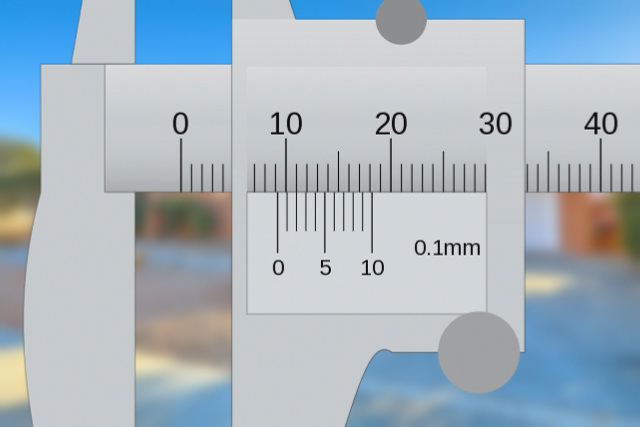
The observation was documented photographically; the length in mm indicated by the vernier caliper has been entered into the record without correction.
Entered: 9.2 mm
